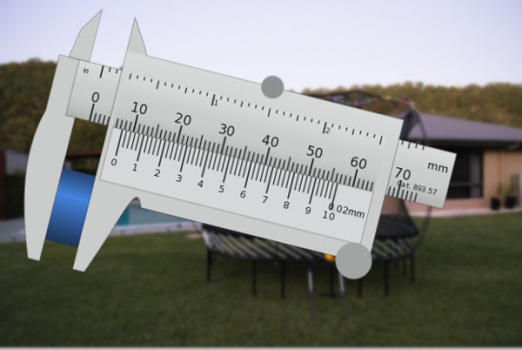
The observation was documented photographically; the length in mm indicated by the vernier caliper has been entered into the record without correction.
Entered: 7.5 mm
